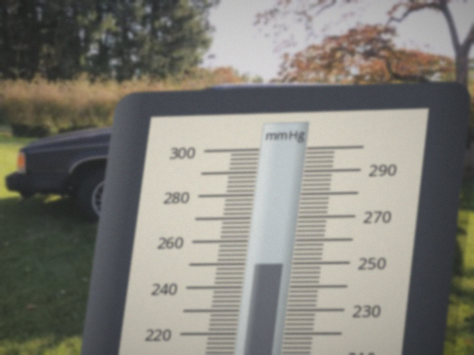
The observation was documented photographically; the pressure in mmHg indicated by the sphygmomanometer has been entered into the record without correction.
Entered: 250 mmHg
